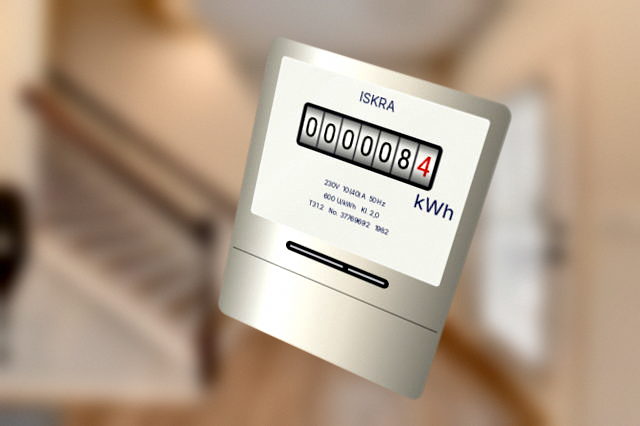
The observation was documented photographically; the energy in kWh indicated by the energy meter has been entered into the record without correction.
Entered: 8.4 kWh
